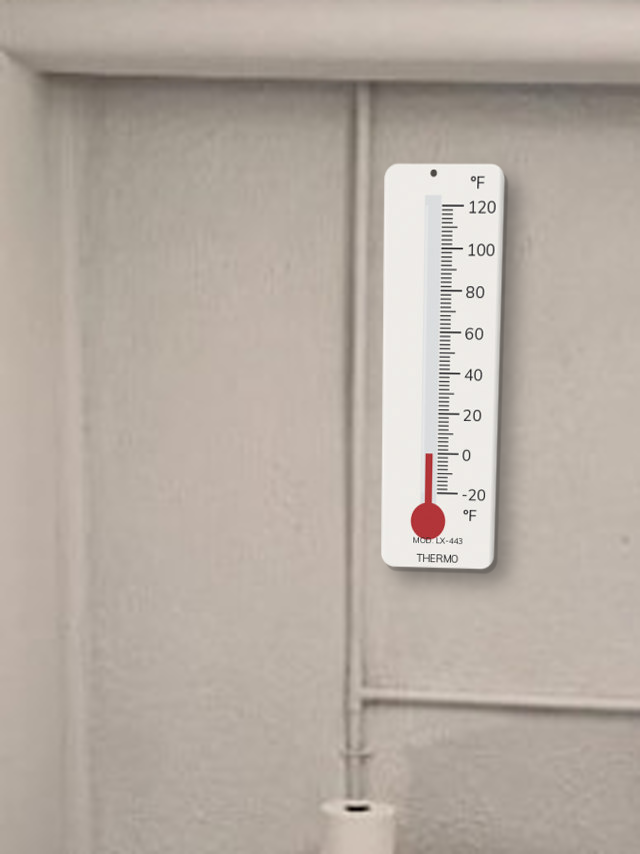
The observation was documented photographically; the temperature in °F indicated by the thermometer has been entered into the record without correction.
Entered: 0 °F
